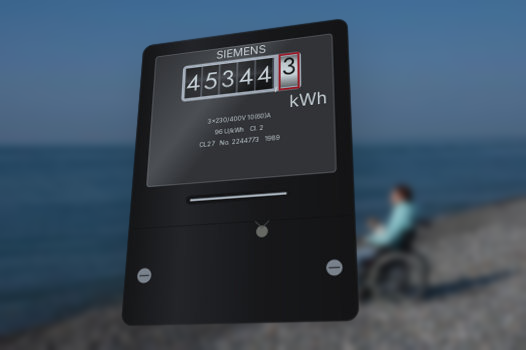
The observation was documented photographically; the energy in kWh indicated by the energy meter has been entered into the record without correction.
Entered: 45344.3 kWh
